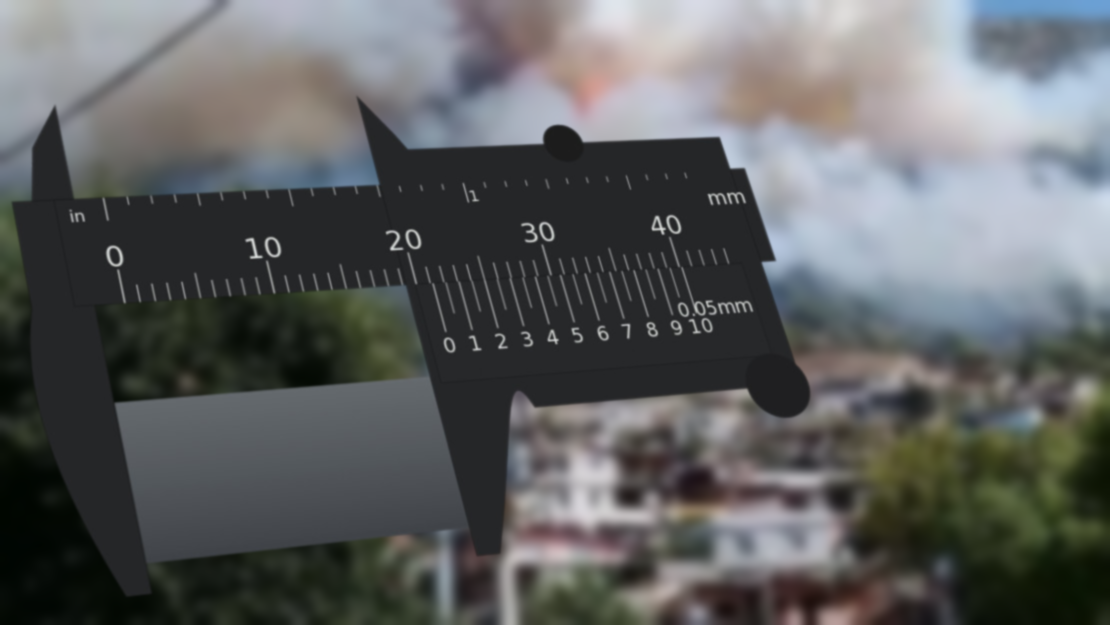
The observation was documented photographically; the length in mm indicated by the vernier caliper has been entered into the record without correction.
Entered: 21.2 mm
